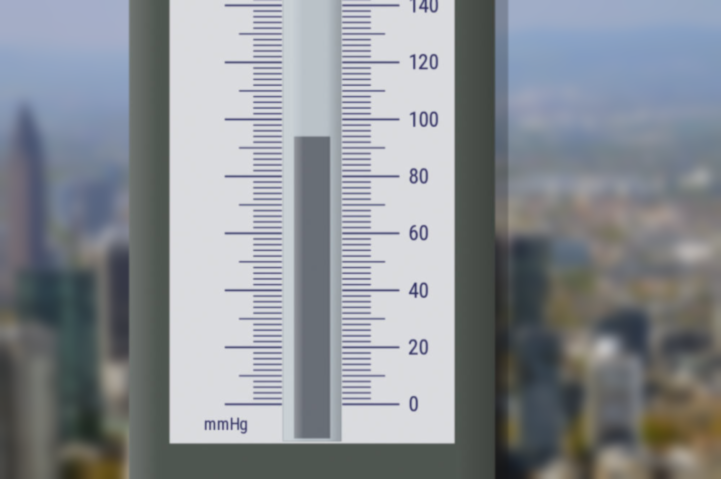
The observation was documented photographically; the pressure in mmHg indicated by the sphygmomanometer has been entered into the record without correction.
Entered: 94 mmHg
